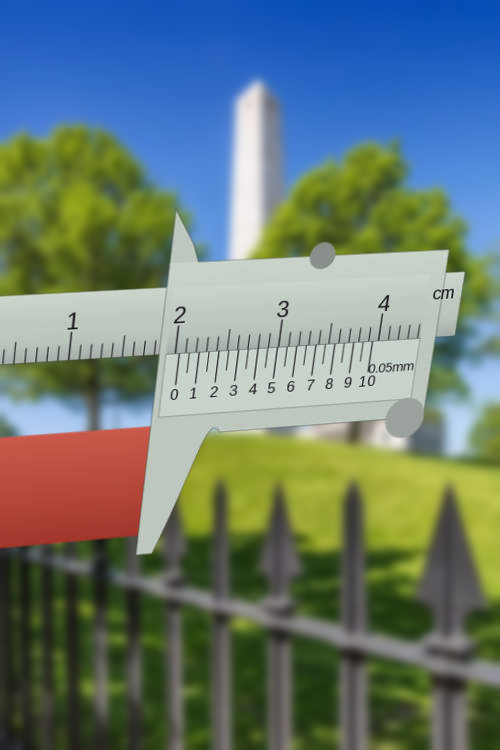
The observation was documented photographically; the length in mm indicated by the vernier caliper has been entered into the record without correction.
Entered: 20.4 mm
